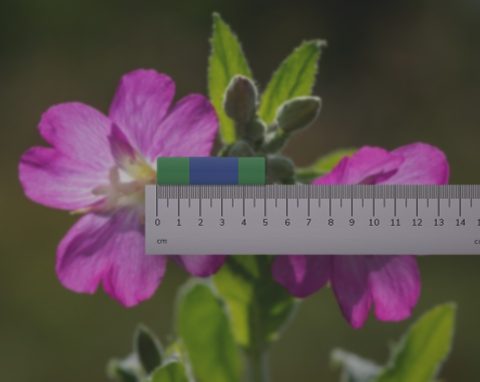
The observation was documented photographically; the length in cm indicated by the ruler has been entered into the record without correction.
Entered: 5 cm
